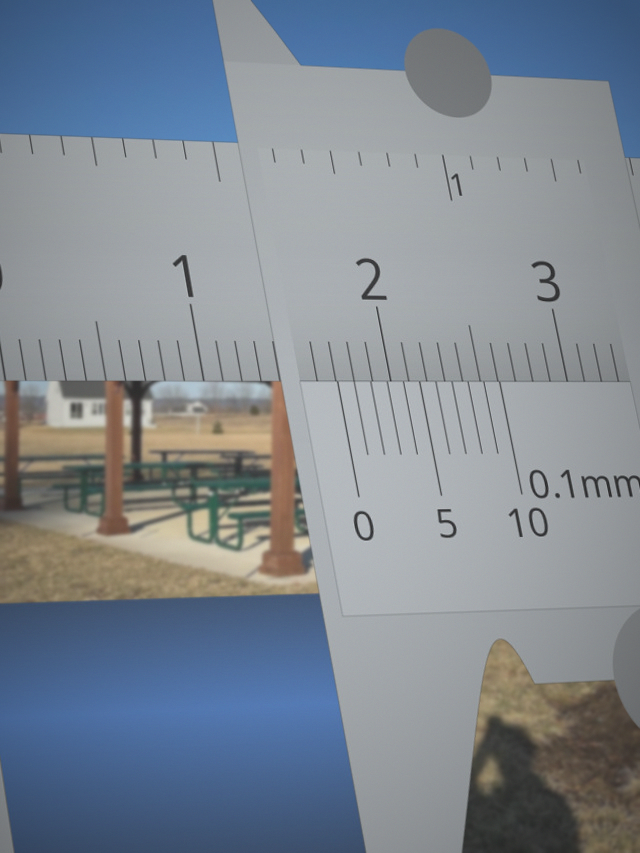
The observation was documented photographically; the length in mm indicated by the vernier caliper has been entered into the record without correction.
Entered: 17.1 mm
